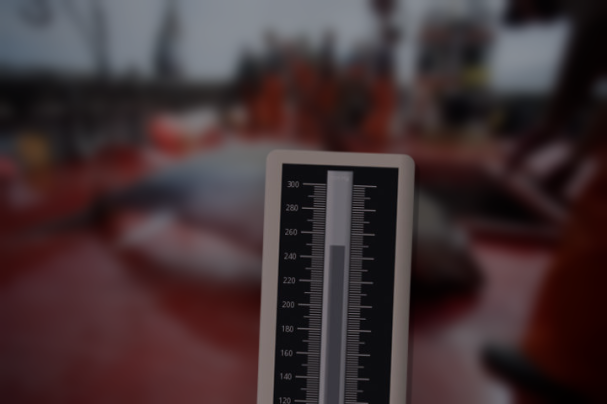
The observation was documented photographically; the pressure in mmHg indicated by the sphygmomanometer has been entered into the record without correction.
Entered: 250 mmHg
